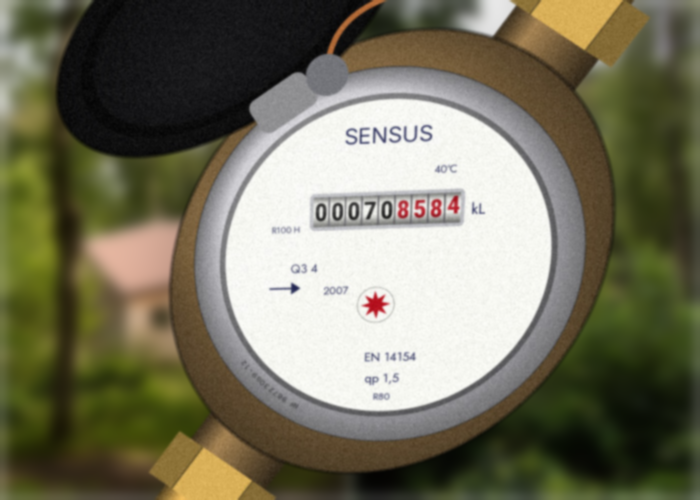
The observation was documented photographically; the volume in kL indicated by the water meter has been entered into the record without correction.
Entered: 70.8584 kL
